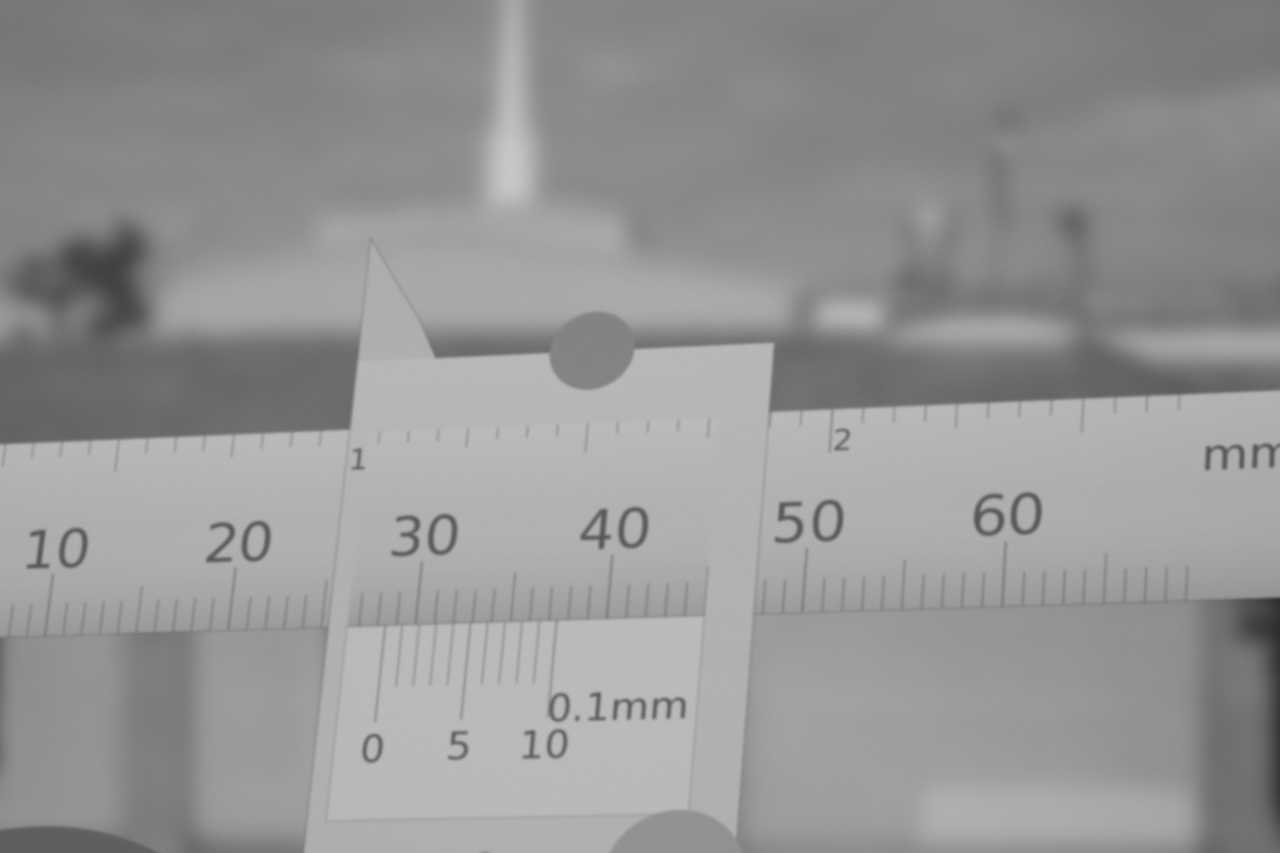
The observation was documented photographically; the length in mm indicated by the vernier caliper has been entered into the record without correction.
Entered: 28.4 mm
